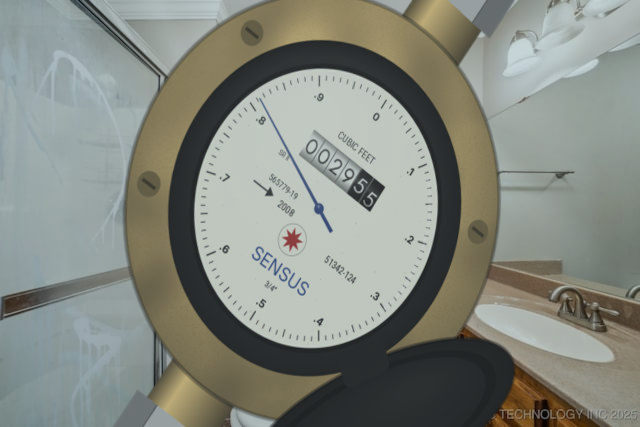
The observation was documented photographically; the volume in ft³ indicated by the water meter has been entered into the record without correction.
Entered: 2954.81 ft³
